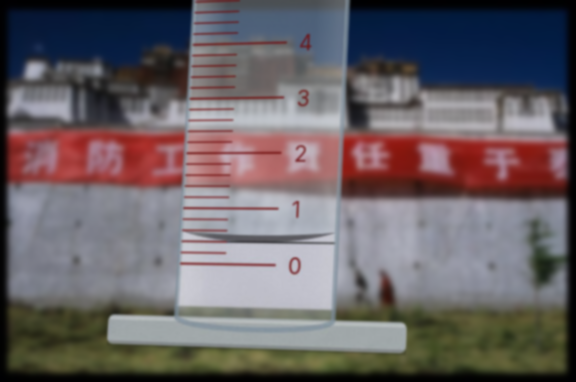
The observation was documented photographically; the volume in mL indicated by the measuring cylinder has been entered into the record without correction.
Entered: 0.4 mL
